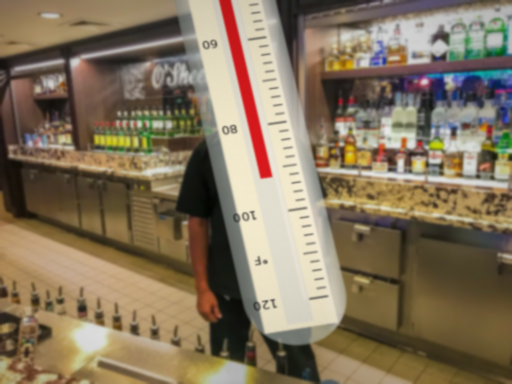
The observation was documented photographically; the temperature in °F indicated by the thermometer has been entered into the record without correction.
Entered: 92 °F
